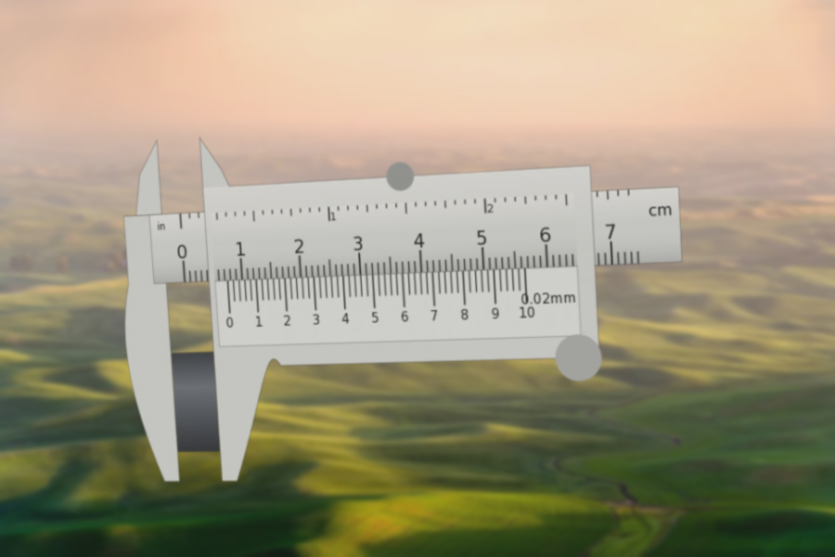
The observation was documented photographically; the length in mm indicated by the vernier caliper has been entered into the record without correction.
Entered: 7.5 mm
